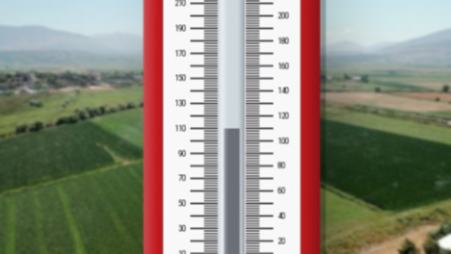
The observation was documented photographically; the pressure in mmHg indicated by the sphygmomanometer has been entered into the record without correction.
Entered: 110 mmHg
